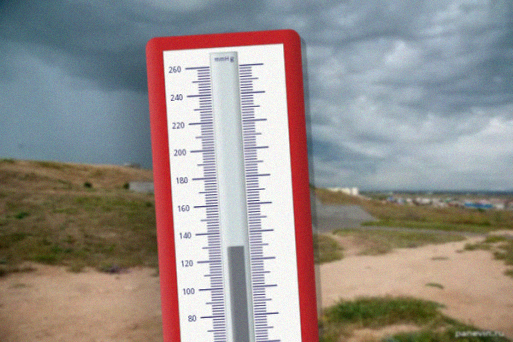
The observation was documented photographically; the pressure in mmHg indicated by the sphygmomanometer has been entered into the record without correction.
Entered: 130 mmHg
